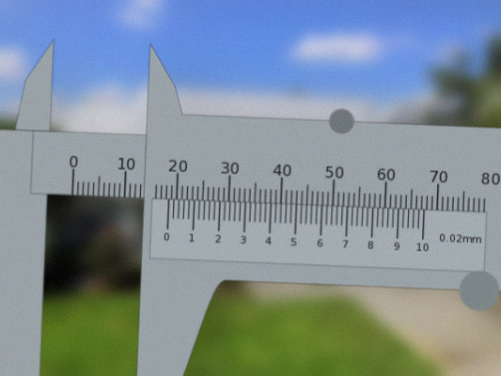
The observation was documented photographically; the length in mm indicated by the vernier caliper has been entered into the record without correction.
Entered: 18.5 mm
